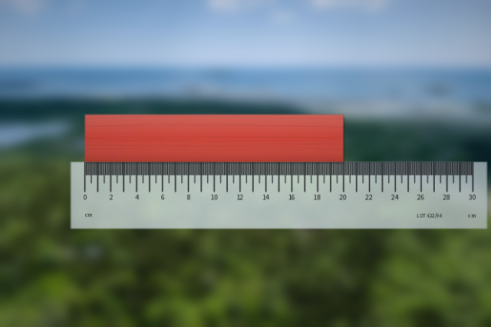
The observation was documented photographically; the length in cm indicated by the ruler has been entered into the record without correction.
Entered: 20 cm
